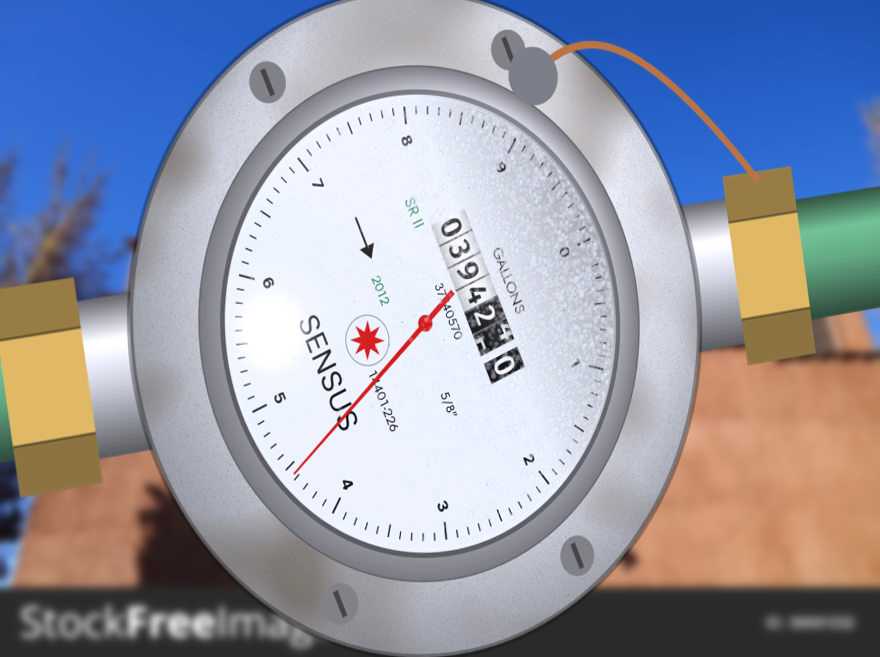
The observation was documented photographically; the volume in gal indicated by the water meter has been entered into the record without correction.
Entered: 394244.4 gal
